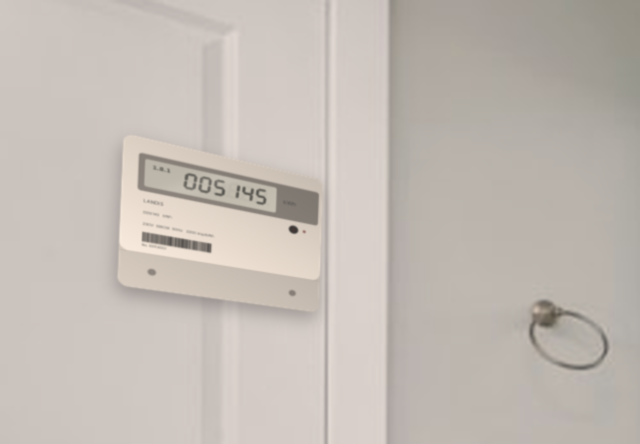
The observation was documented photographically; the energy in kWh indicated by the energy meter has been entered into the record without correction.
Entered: 5145 kWh
